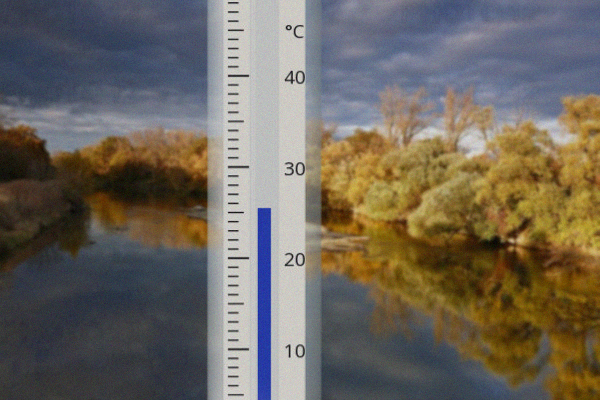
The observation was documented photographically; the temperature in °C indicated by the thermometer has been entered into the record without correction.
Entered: 25.5 °C
